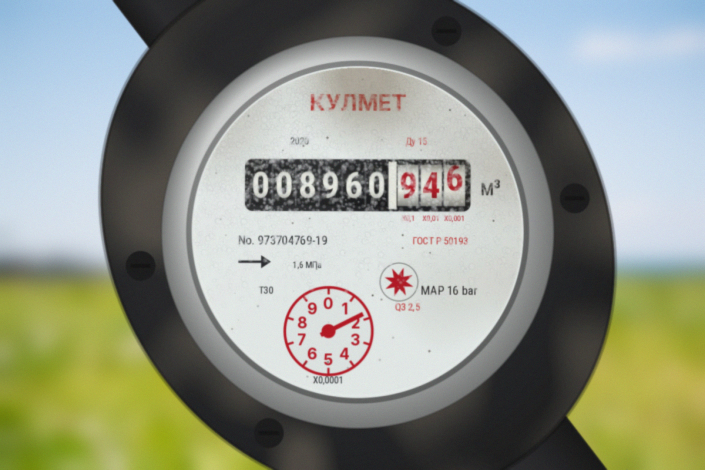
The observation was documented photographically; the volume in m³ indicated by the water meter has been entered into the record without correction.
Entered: 8960.9461 m³
